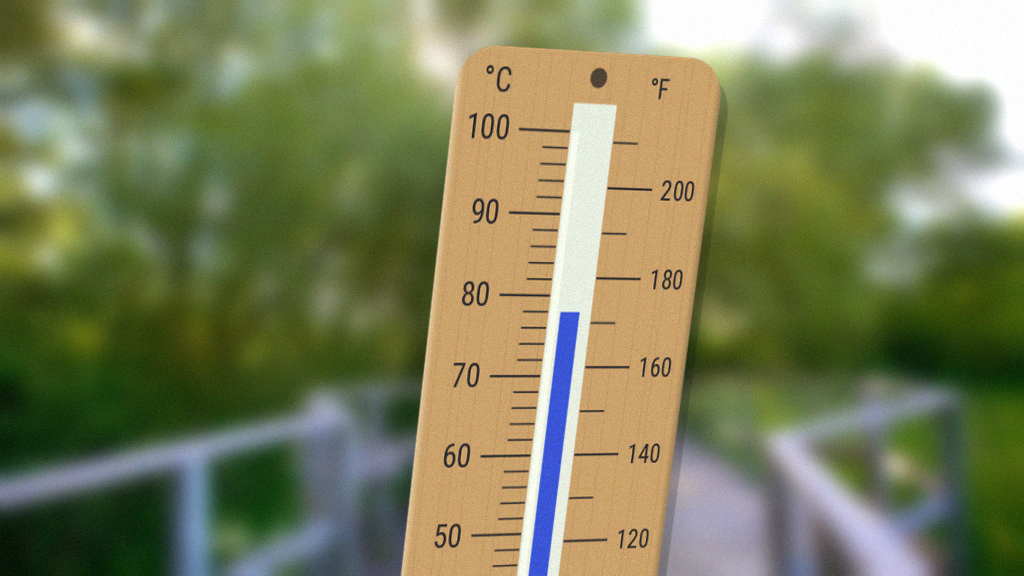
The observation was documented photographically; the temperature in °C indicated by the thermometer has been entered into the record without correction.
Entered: 78 °C
